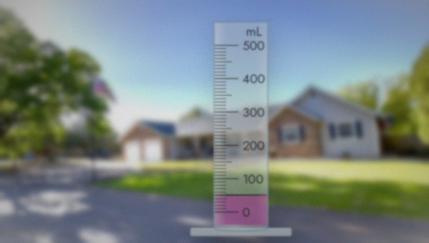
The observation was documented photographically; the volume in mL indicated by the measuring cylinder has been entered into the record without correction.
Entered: 50 mL
